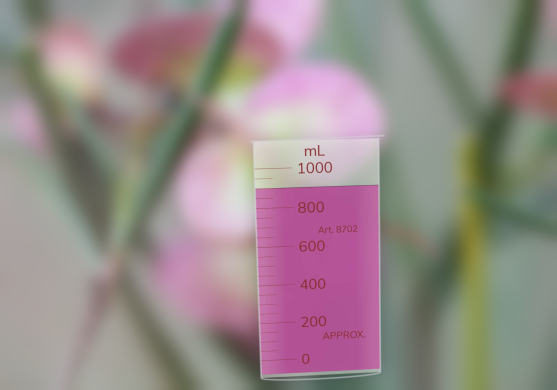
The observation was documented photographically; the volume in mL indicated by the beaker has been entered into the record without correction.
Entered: 900 mL
